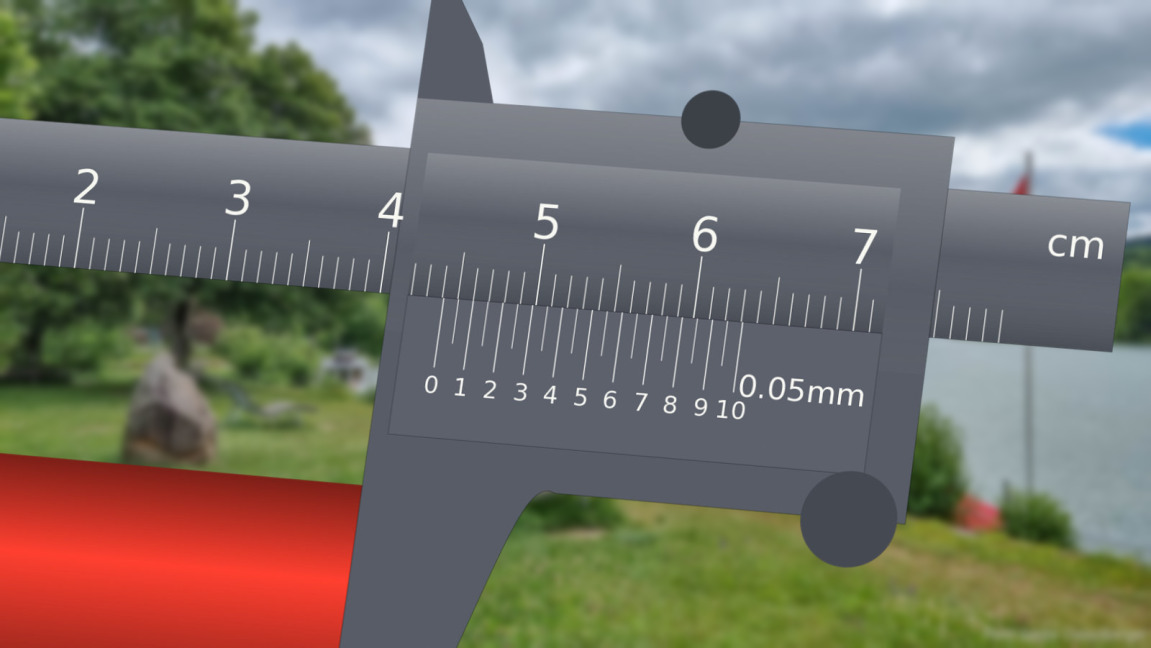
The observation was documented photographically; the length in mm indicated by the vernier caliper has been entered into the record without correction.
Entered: 44.1 mm
